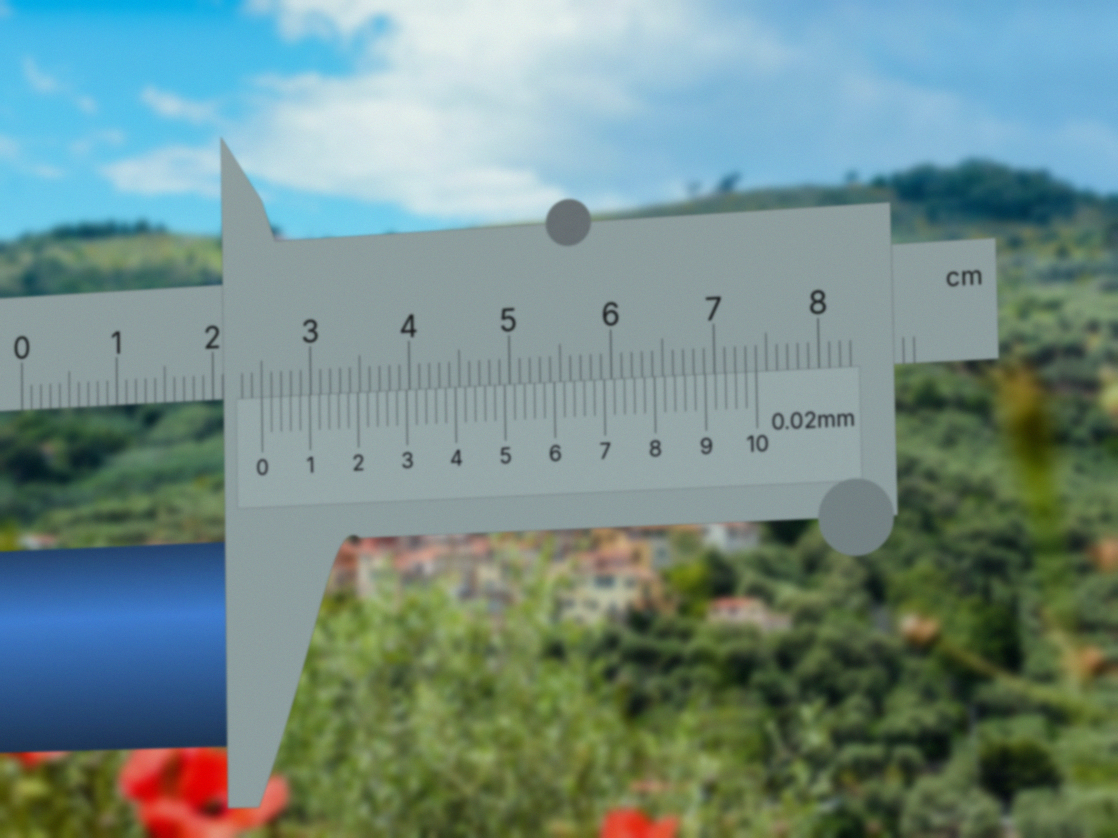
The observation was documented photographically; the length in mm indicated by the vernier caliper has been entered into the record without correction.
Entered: 25.0 mm
